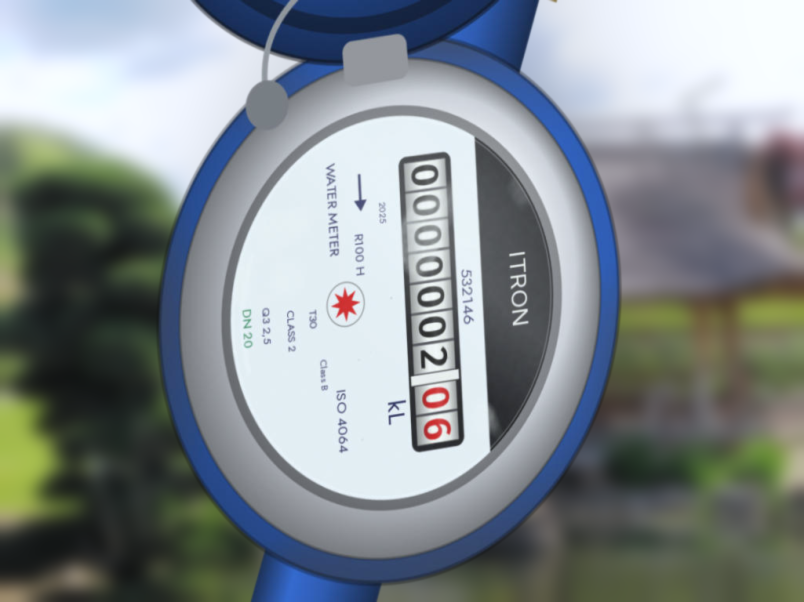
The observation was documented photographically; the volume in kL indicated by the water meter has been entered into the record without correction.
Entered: 2.06 kL
